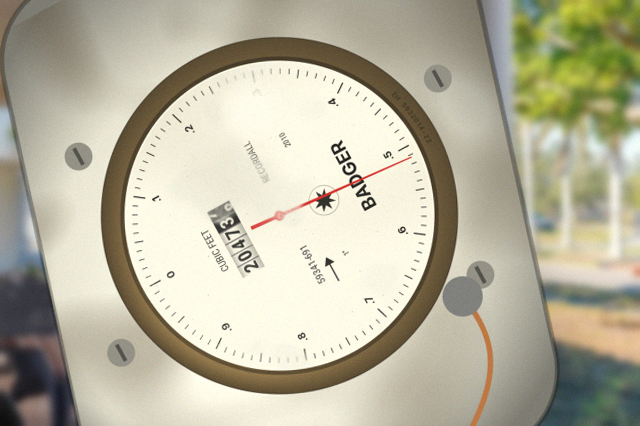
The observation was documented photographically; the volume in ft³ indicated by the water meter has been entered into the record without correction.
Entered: 204737.51 ft³
